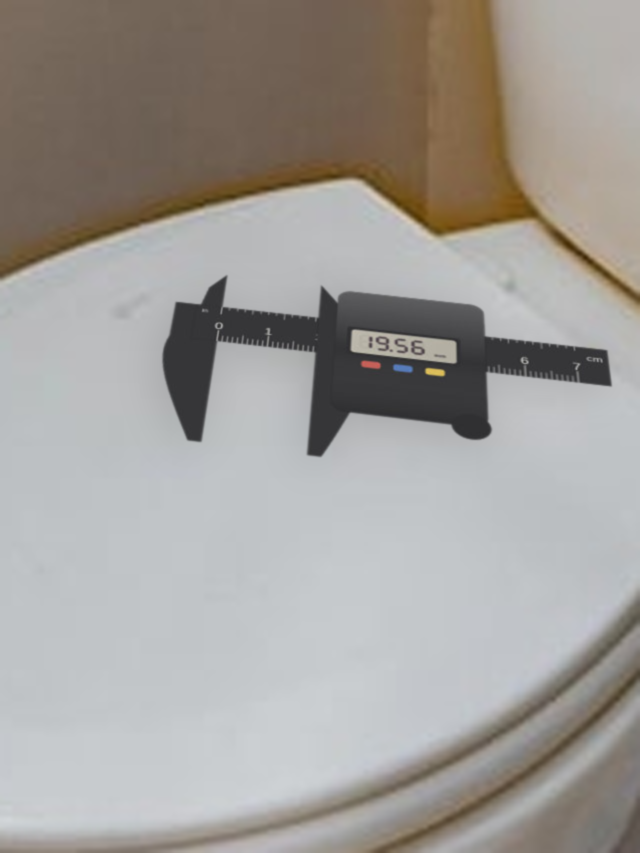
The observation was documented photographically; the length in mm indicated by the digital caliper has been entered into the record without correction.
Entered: 19.56 mm
